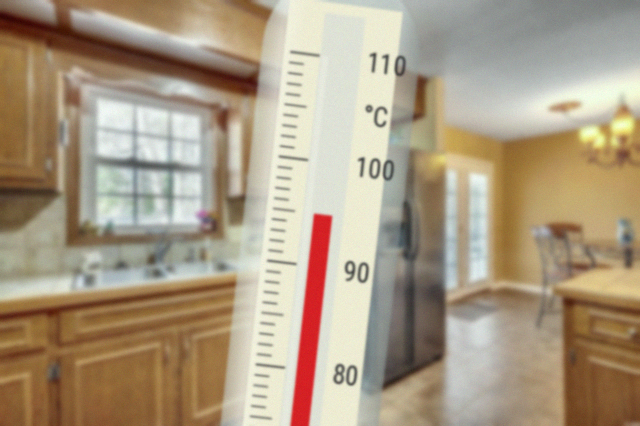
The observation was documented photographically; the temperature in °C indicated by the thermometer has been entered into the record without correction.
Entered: 95 °C
